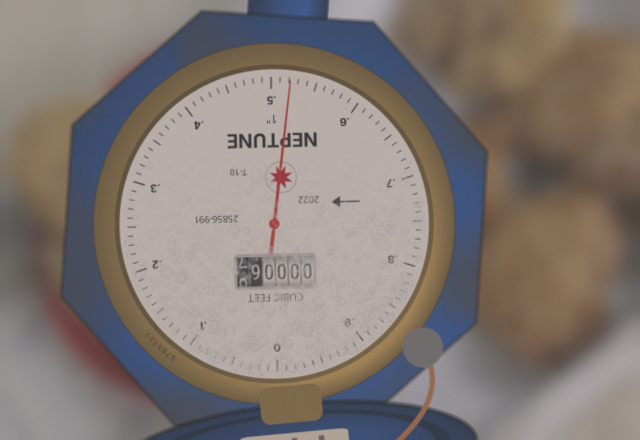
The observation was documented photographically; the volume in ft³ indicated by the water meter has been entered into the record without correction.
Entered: 66.52 ft³
